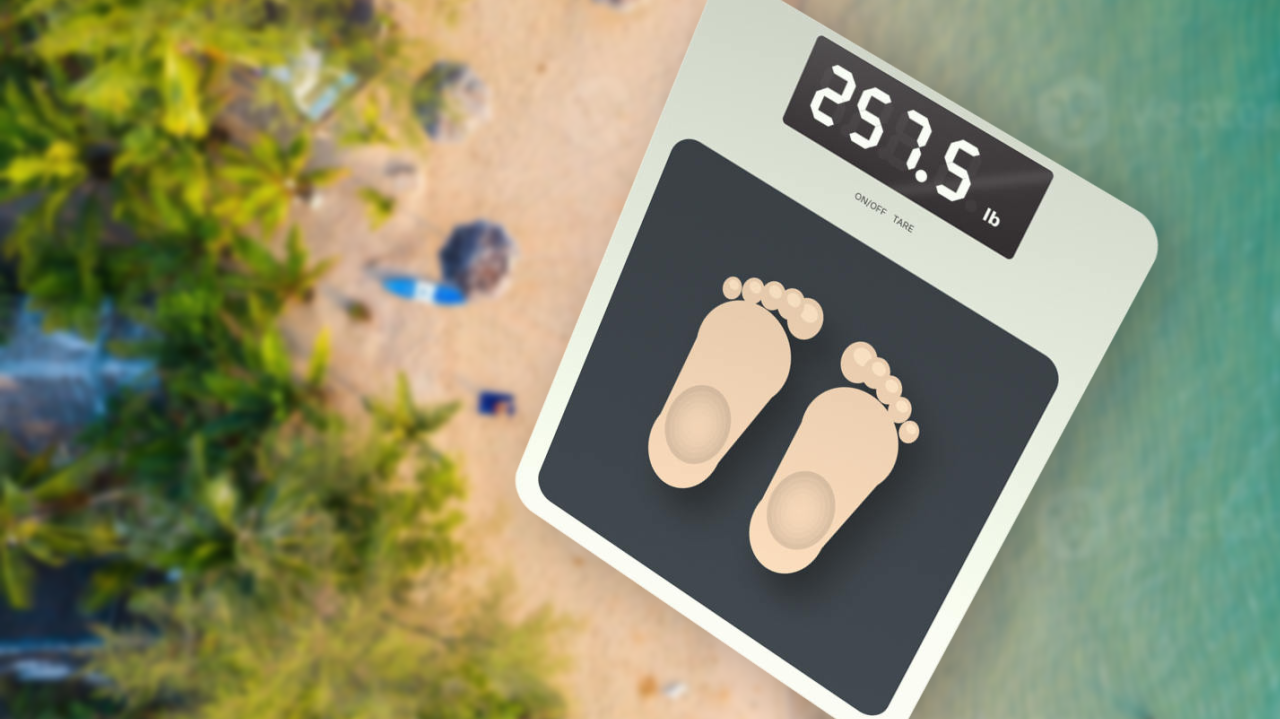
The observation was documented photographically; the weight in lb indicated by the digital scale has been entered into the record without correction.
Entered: 257.5 lb
